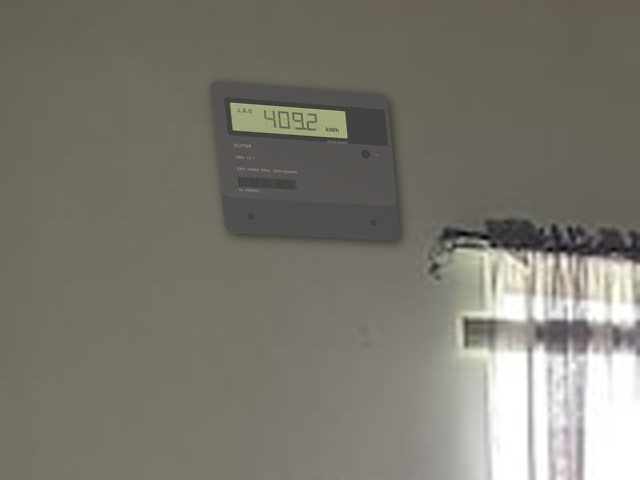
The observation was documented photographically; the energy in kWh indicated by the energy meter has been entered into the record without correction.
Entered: 409.2 kWh
